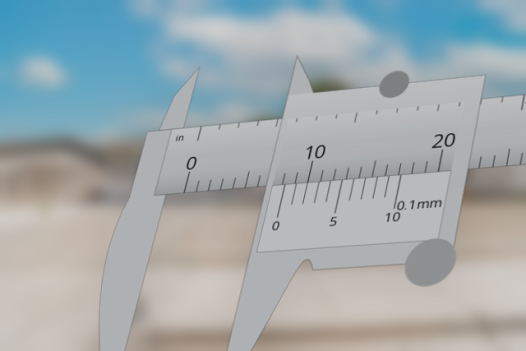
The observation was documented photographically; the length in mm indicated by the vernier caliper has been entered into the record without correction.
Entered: 8.2 mm
